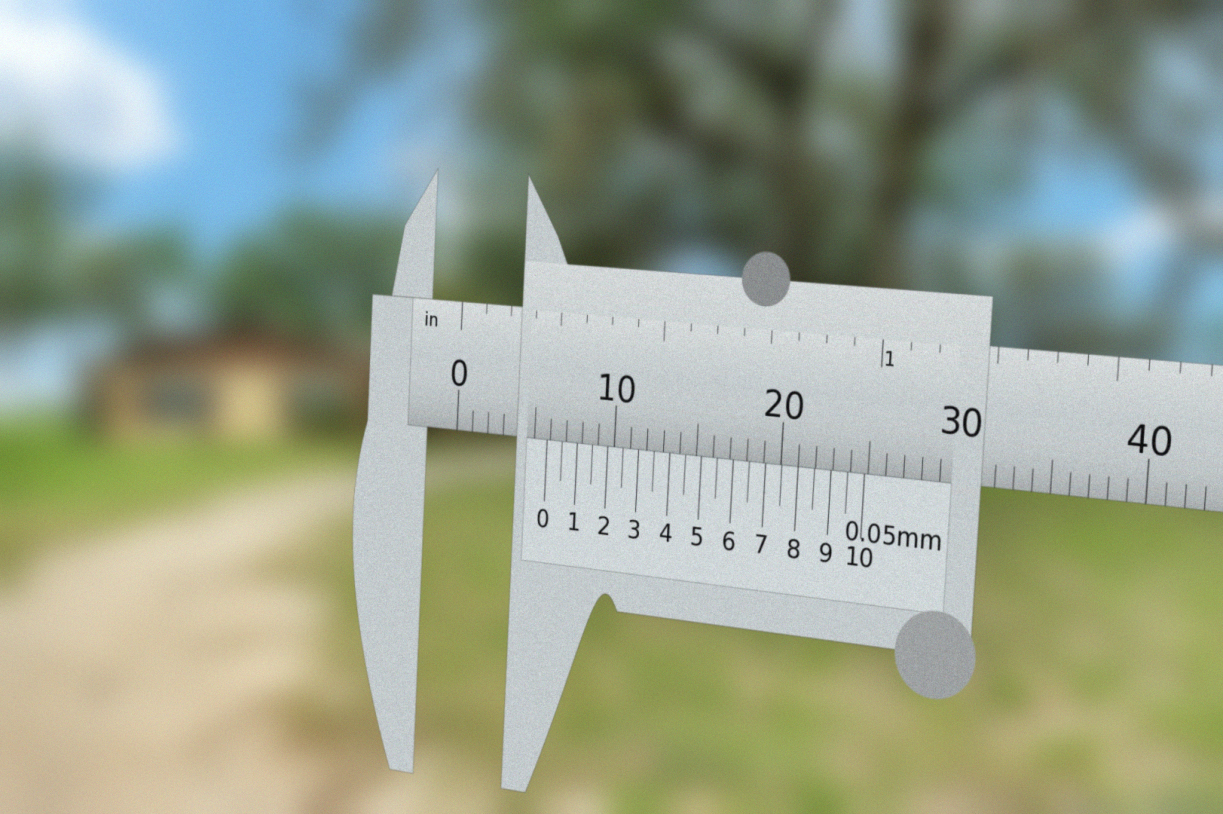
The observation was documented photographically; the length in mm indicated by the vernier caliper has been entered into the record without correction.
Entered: 5.8 mm
